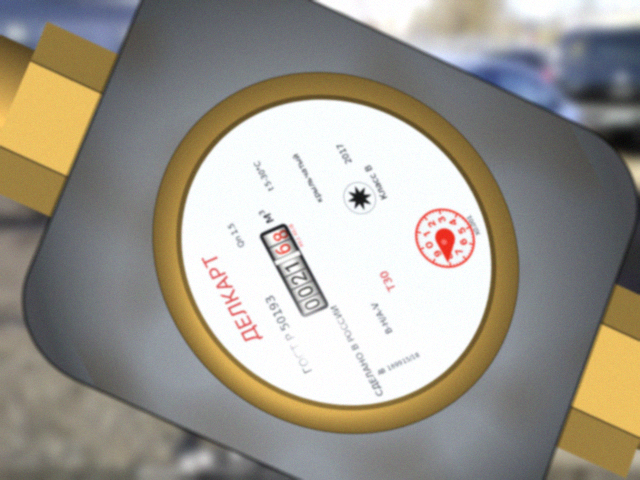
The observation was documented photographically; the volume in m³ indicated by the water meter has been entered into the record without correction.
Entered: 21.678 m³
